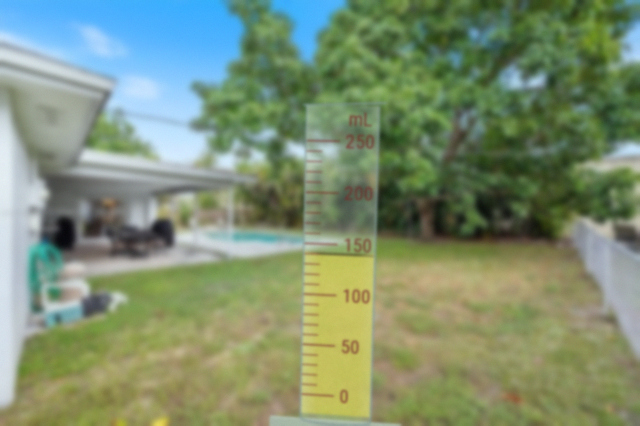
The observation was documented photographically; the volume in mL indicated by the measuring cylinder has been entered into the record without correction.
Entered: 140 mL
